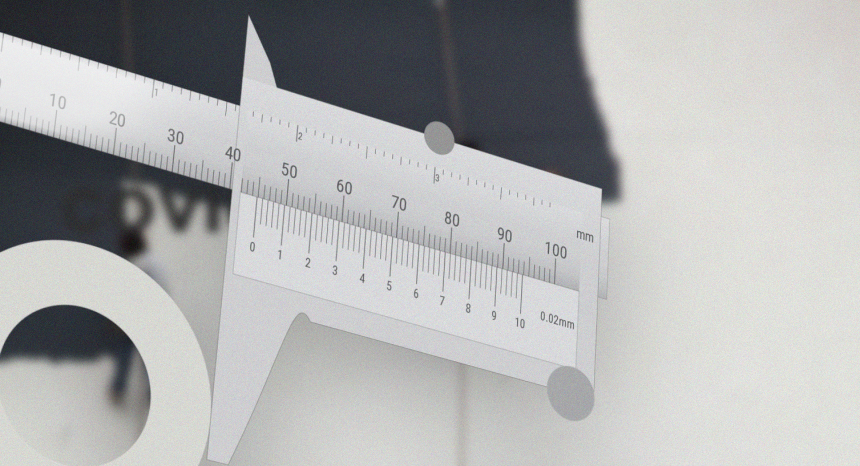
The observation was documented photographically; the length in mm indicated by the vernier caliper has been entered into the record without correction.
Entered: 44.8 mm
